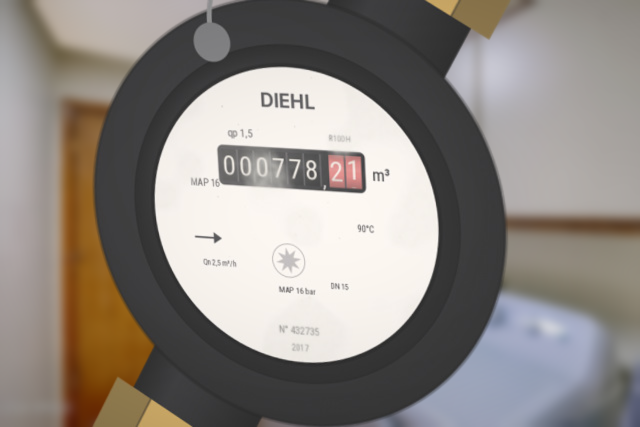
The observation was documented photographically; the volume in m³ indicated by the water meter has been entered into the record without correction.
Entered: 778.21 m³
